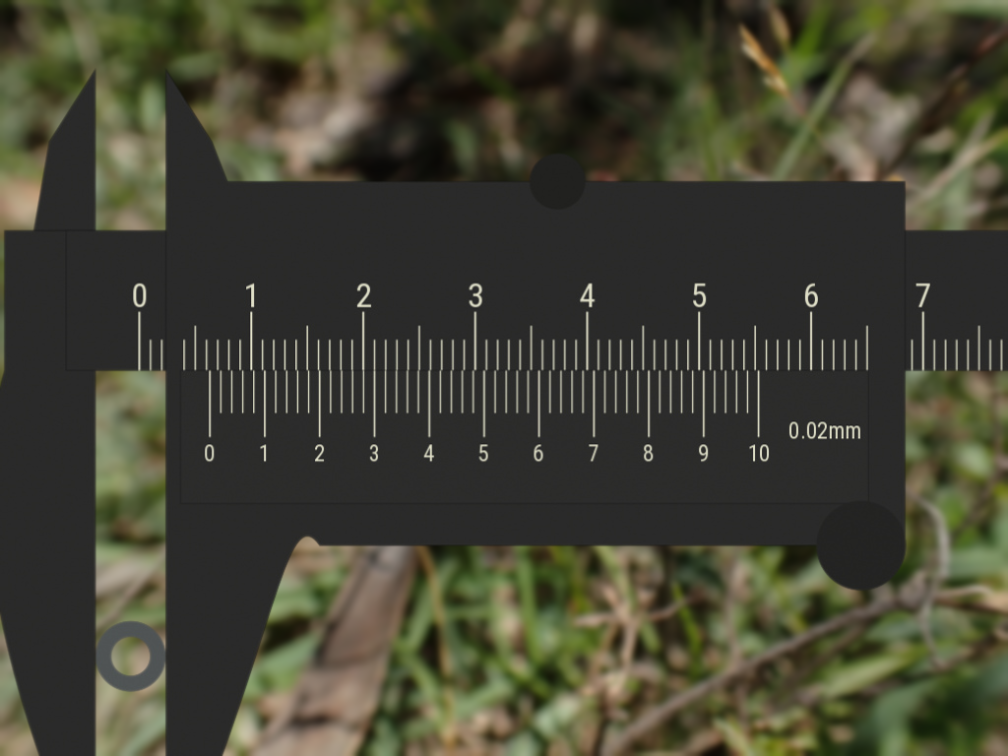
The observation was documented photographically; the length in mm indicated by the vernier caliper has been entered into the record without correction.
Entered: 6.3 mm
